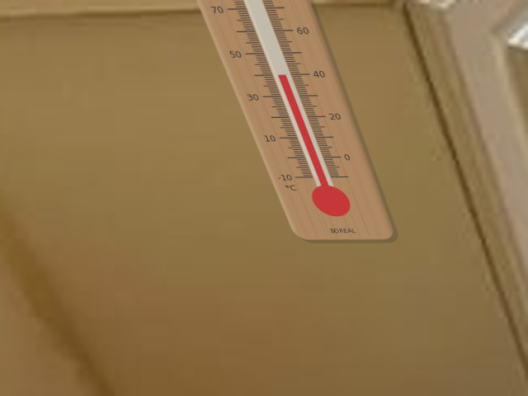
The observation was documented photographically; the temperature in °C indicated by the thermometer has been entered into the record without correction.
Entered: 40 °C
